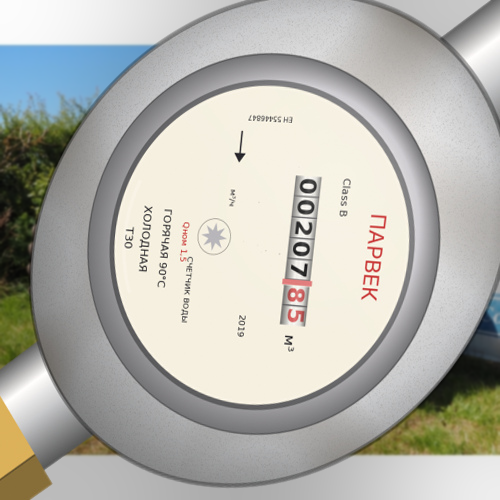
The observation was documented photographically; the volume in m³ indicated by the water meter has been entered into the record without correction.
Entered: 207.85 m³
